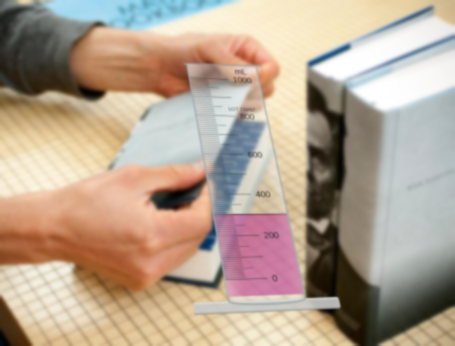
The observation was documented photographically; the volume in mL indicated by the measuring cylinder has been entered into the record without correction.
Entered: 300 mL
